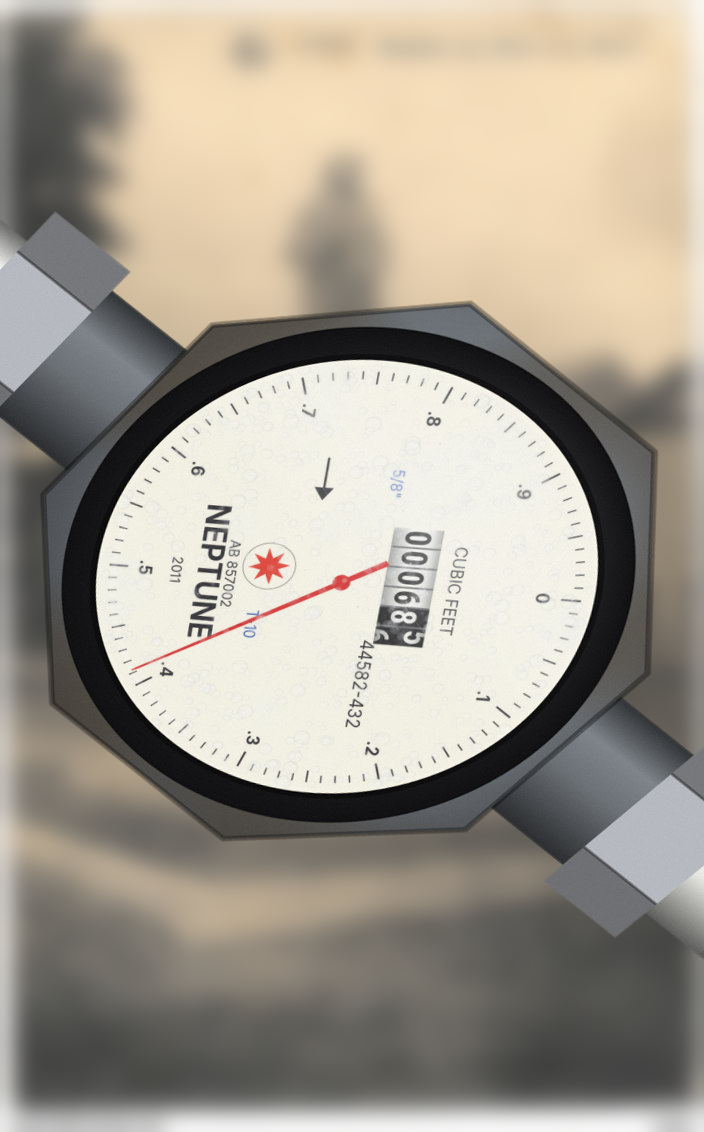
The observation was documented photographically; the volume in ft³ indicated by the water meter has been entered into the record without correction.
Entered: 685.41 ft³
